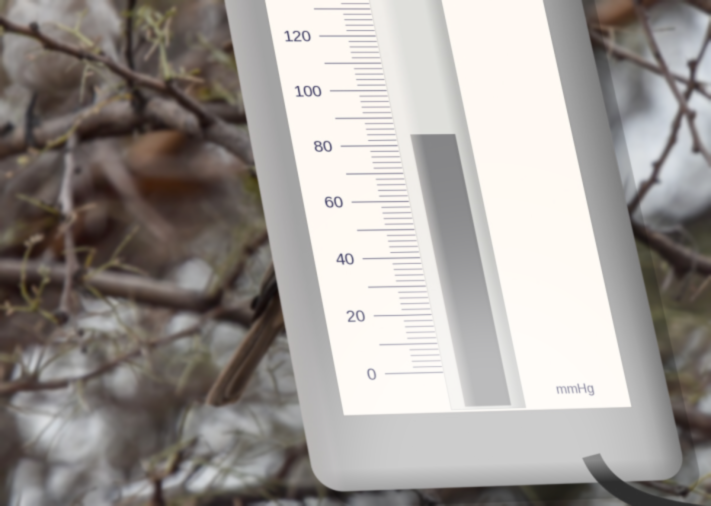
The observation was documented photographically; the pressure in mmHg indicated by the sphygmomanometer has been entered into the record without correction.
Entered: 84 mmHg
